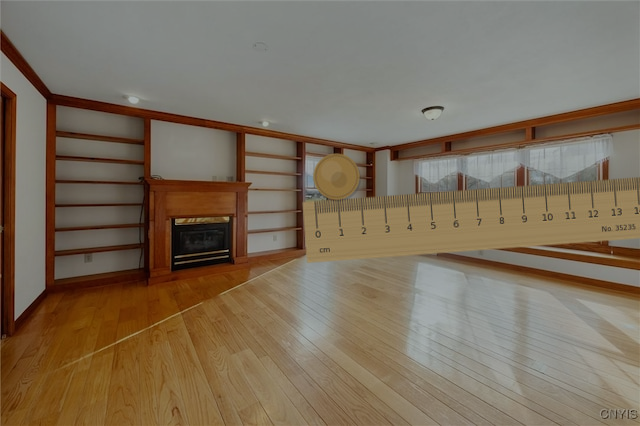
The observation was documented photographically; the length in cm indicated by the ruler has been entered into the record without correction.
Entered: 2 cm
